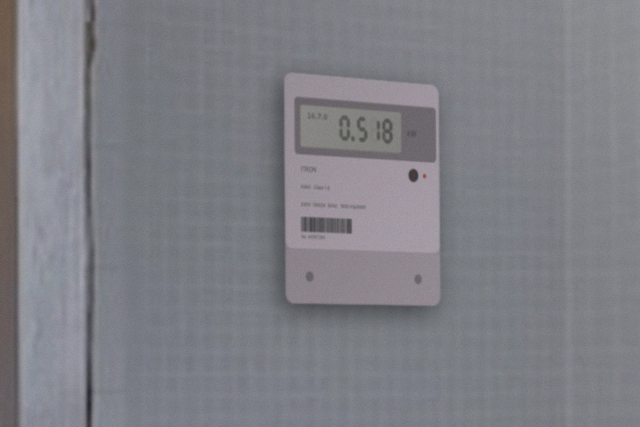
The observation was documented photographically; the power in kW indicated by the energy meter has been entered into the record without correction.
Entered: 0.518 kW
